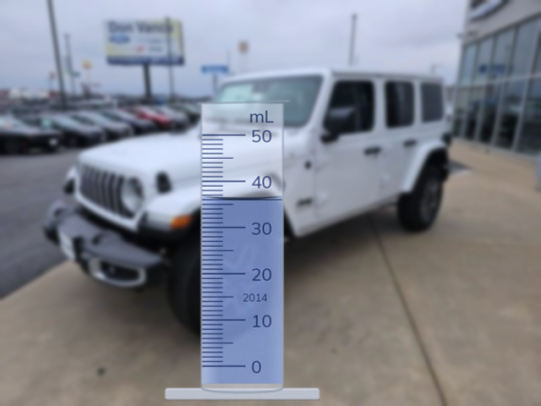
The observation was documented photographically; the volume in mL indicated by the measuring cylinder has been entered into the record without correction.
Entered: 36 mL
